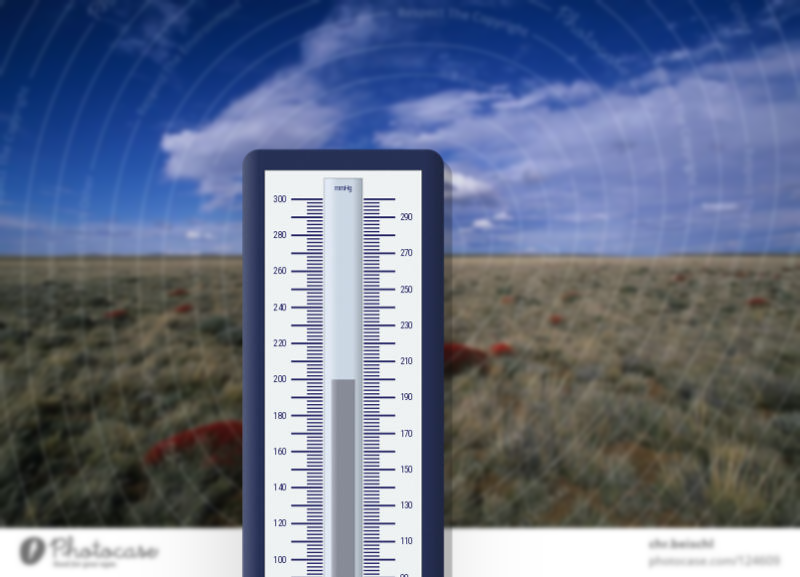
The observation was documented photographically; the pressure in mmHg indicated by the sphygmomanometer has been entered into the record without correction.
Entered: 200 mmHg
